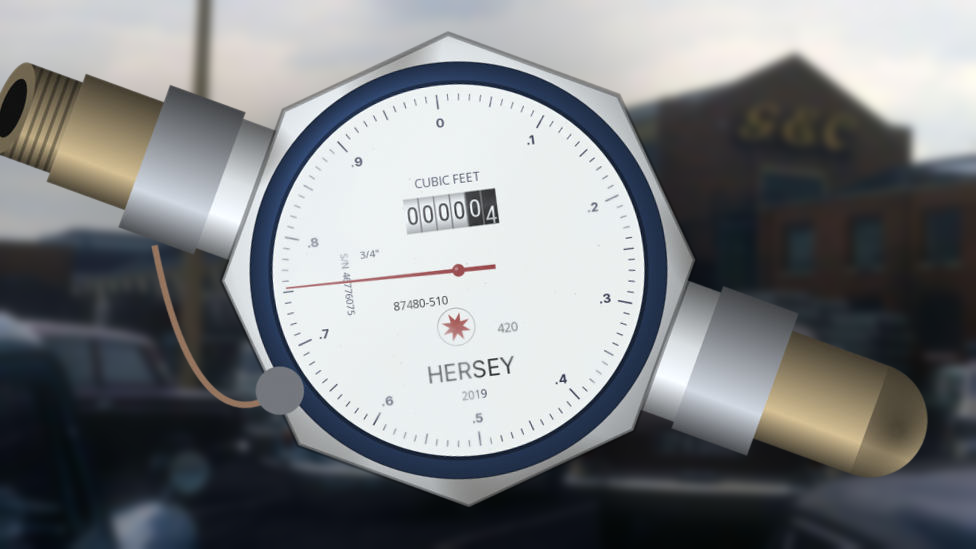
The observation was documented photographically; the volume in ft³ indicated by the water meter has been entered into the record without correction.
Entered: 3.75 ft³
